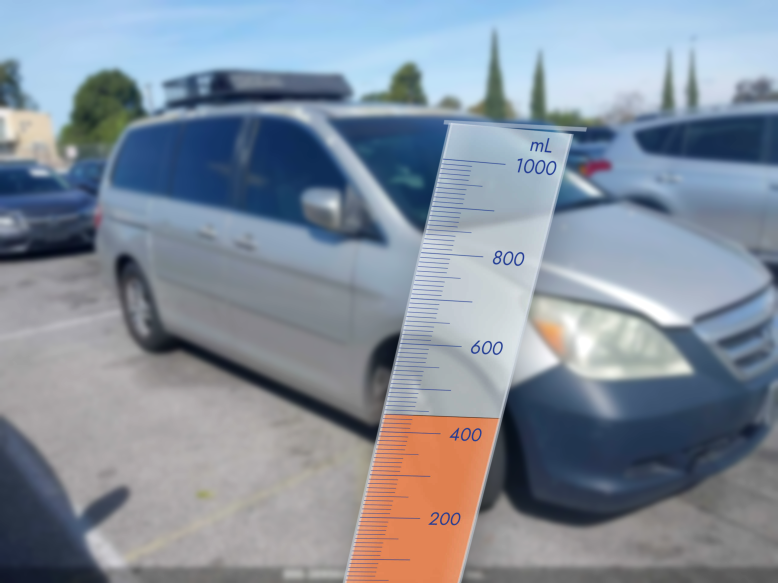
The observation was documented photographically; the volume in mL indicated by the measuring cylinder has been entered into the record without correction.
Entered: 440 mL
